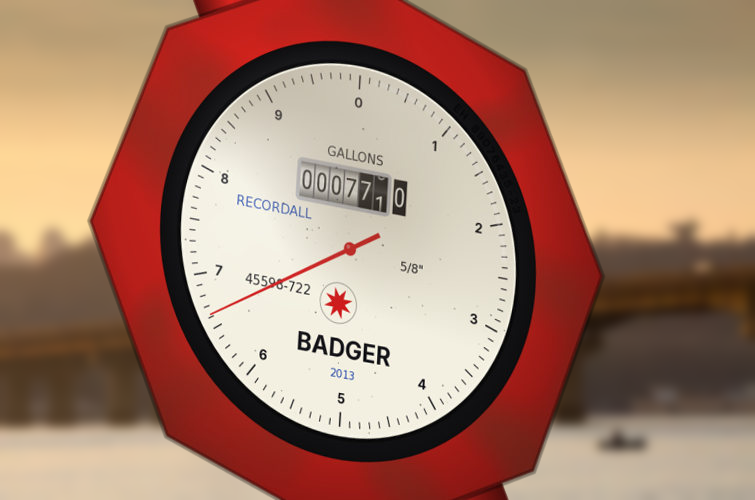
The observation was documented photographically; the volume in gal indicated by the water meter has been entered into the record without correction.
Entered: 7706.6 gal
